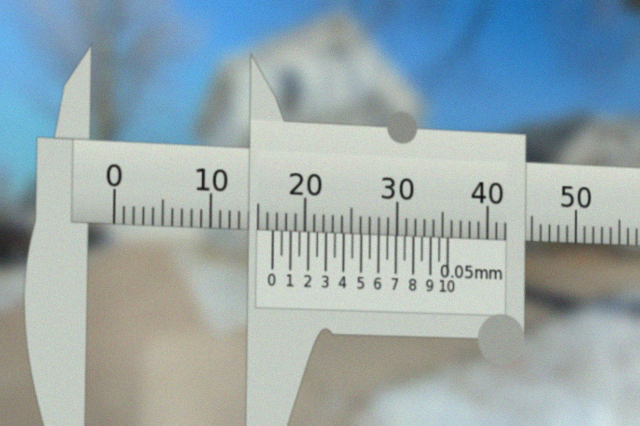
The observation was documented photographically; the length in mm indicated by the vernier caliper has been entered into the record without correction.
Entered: 16.6 mm
